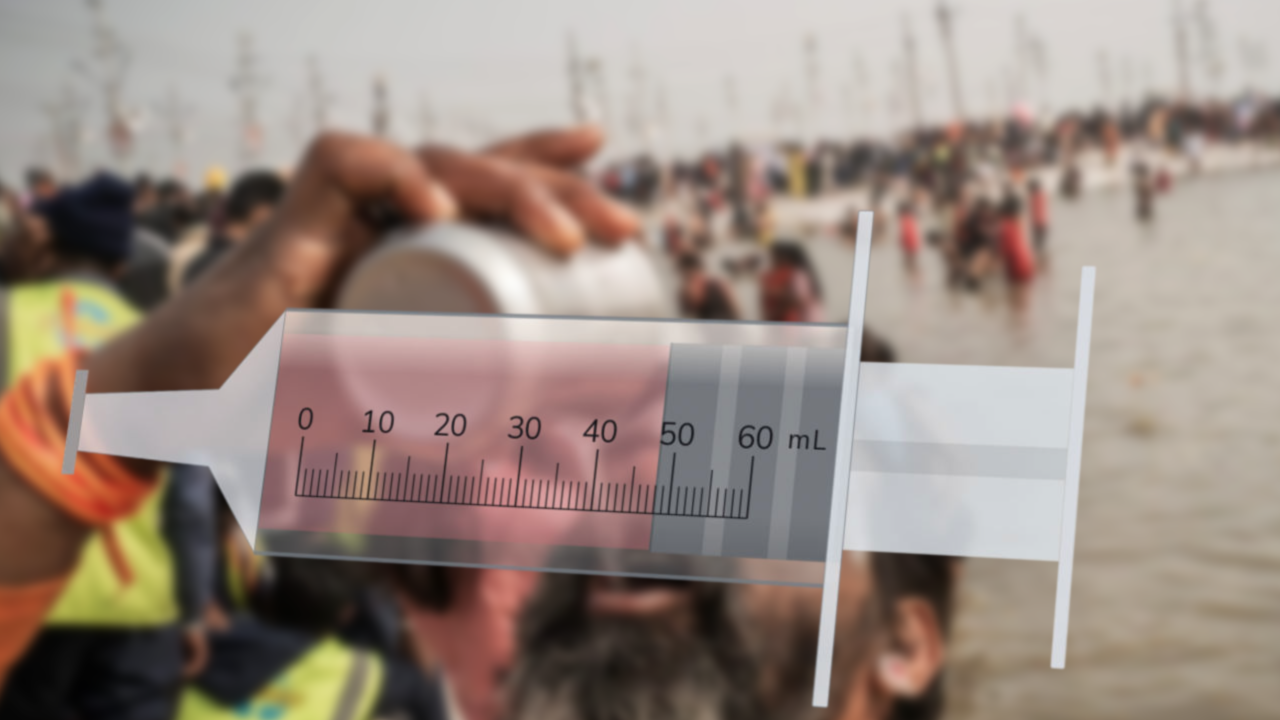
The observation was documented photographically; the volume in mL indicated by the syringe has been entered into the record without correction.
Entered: 48 mL
